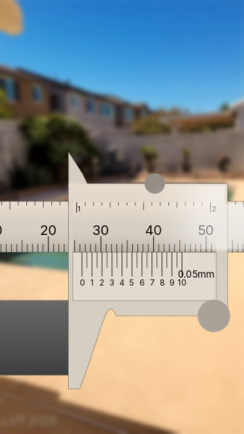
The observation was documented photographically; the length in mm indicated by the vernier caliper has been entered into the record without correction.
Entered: 26.4 mm
